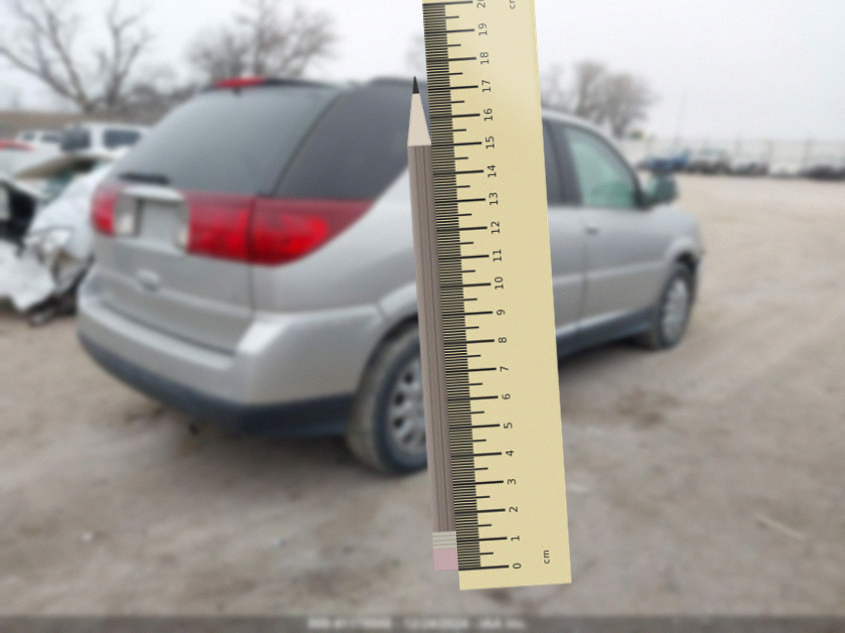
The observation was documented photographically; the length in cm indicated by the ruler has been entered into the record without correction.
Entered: 17.5 cm
